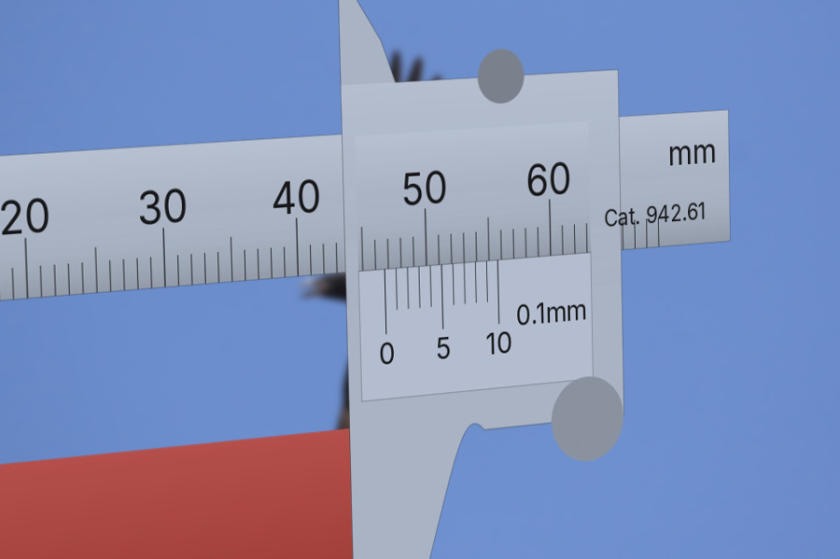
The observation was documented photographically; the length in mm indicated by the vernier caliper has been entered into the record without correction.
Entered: 46.7 mm
